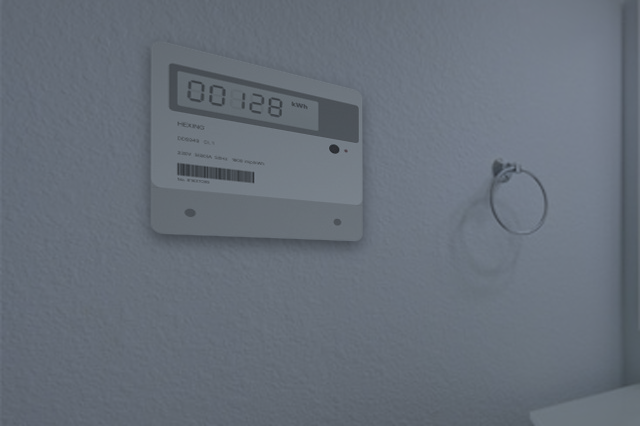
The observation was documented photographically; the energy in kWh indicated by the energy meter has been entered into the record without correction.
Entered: 128 kWh
